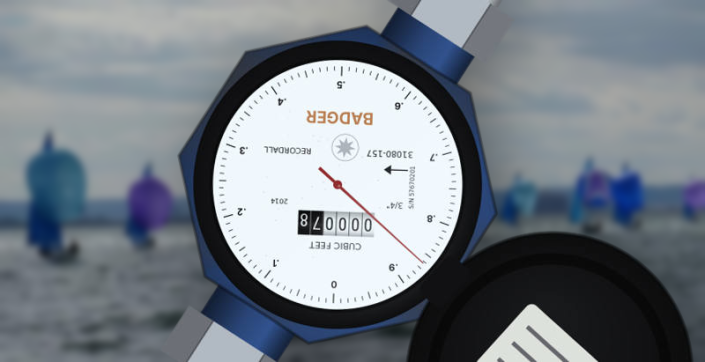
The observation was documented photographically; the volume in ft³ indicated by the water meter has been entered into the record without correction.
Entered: 77.86 ft³
